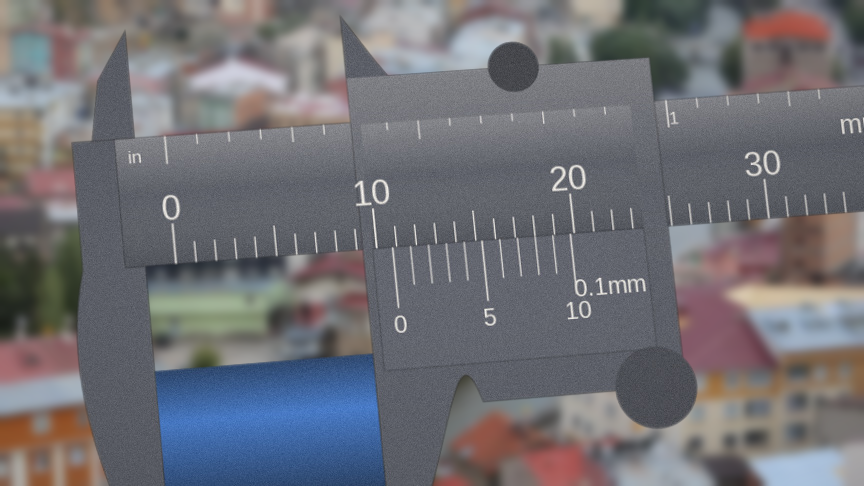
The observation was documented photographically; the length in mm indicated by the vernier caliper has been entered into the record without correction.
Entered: 10.8 mm
